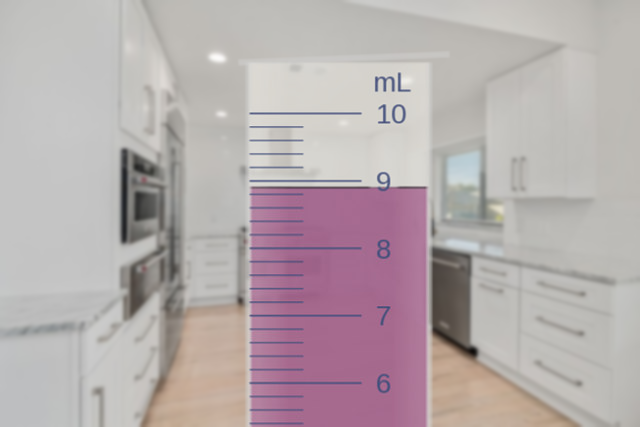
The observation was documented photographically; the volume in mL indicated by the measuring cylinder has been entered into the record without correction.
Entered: 8.9 mL
